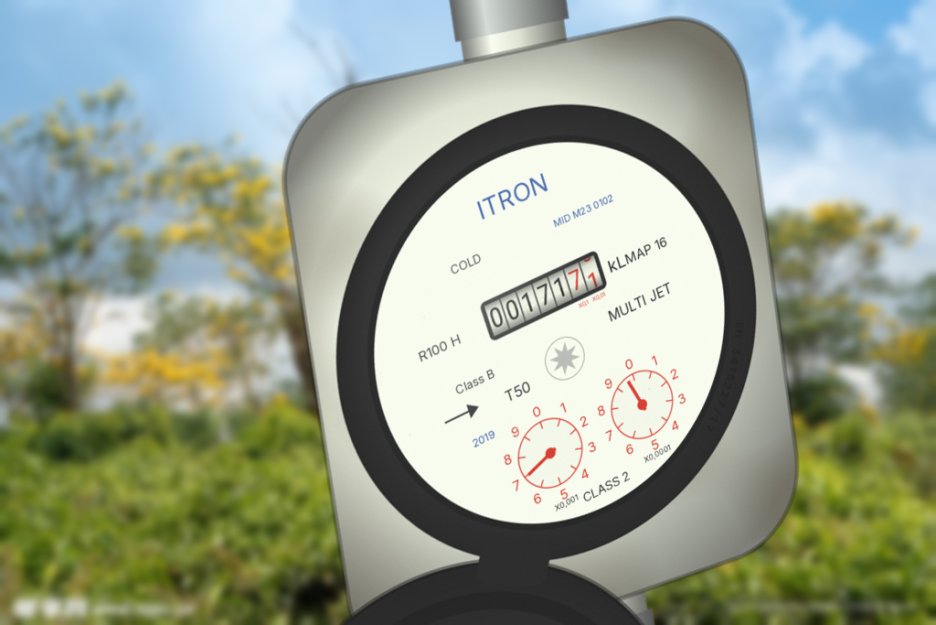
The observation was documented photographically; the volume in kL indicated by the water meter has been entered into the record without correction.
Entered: 171.7069 kL
